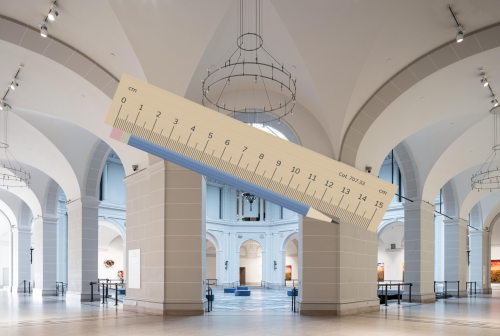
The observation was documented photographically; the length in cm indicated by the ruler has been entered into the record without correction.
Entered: 13.5 cm
